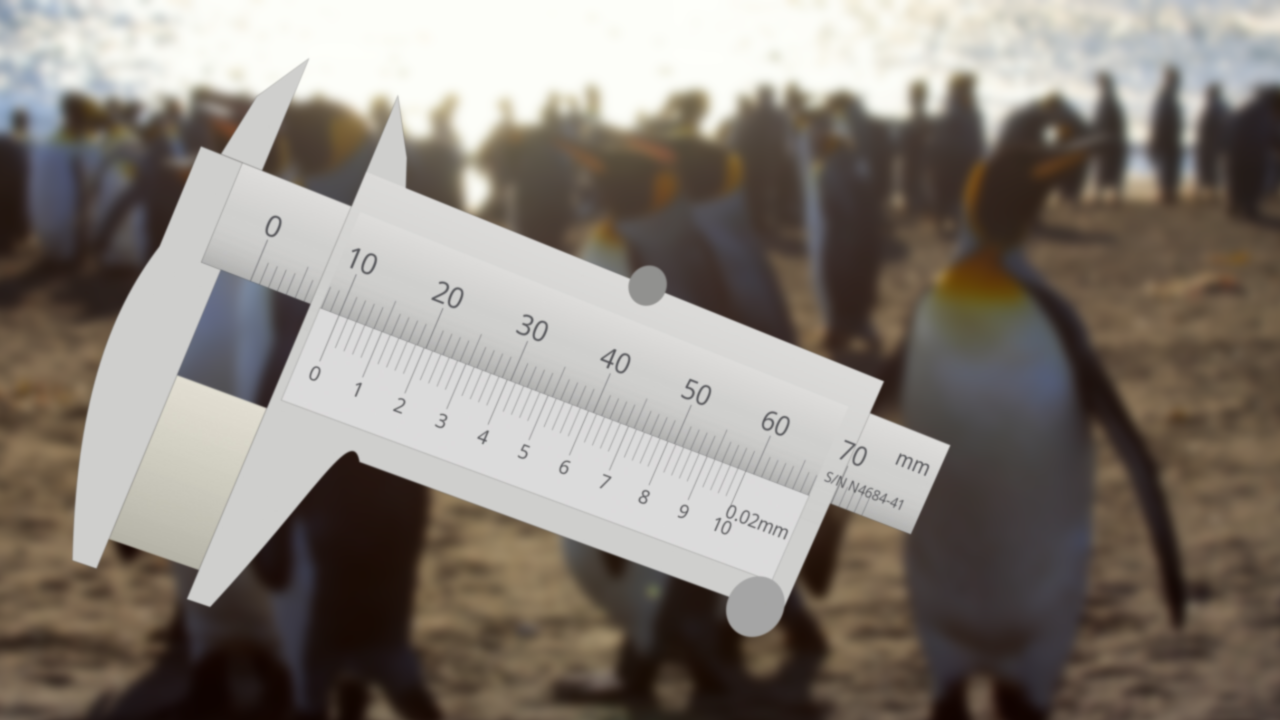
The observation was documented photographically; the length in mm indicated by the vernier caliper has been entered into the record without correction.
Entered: 10.0 mm
